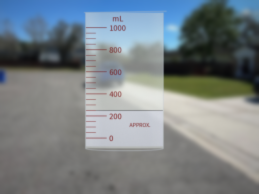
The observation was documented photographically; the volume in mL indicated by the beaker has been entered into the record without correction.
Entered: 250 mL
